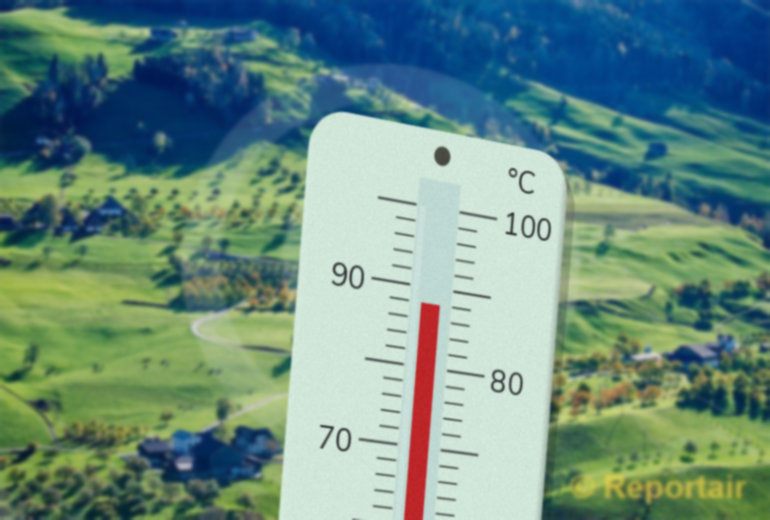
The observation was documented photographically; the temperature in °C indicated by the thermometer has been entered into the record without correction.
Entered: 88 °C
